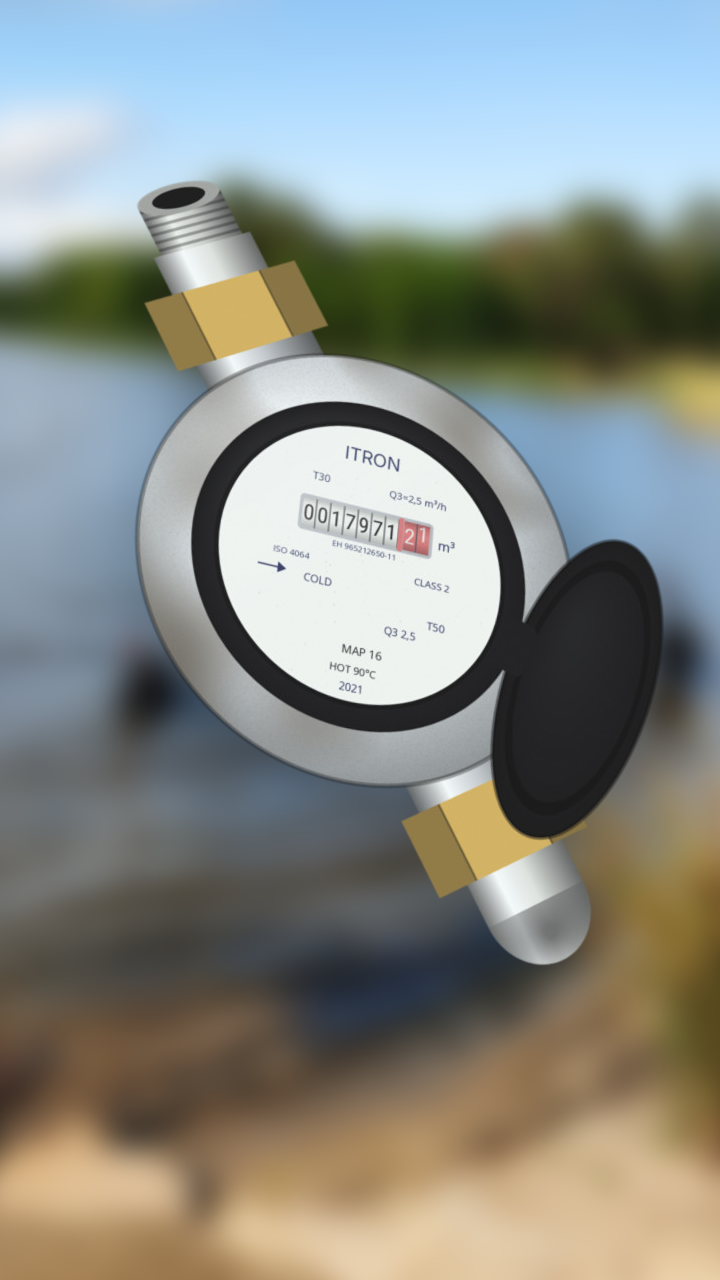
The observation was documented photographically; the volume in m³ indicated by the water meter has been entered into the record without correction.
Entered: 17971.21 m³
